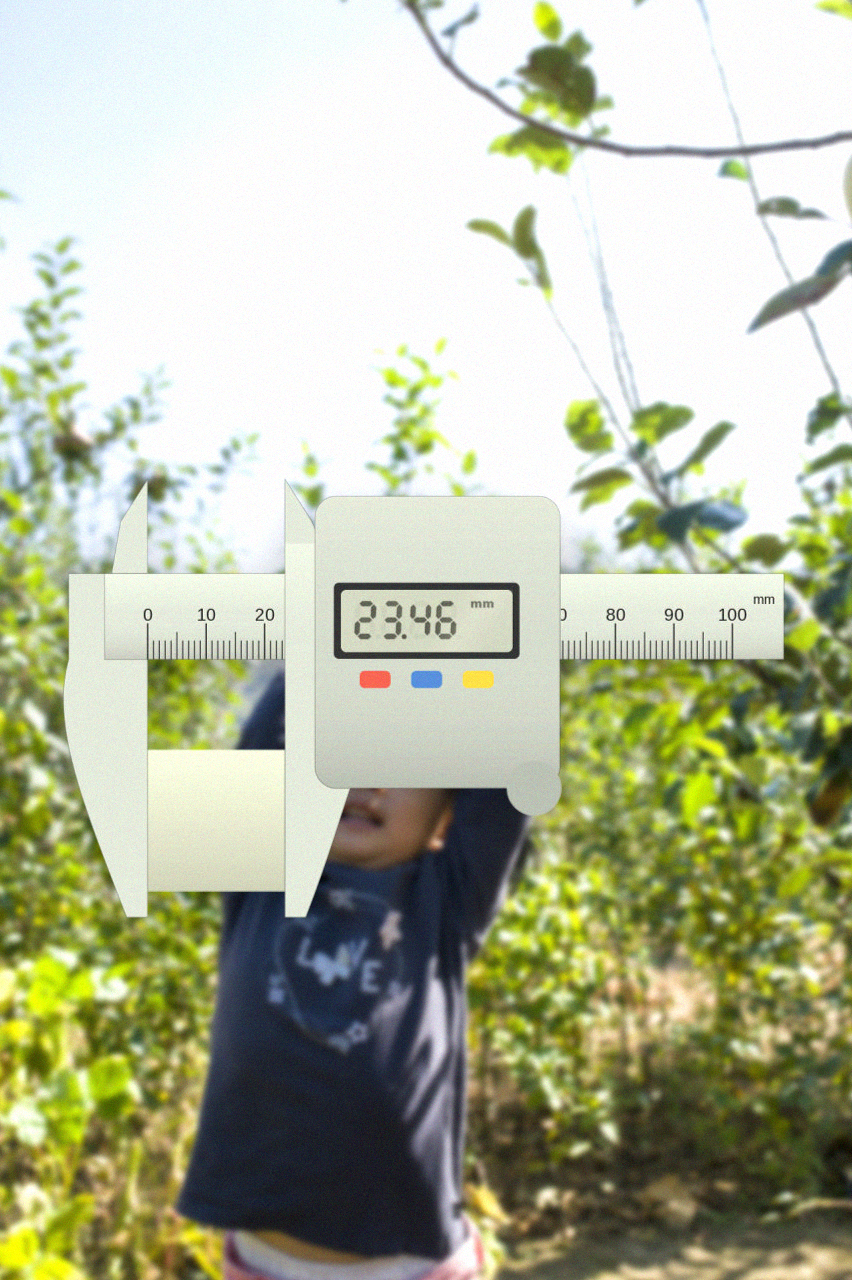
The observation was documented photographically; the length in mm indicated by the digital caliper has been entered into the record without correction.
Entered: 23.46 mm
